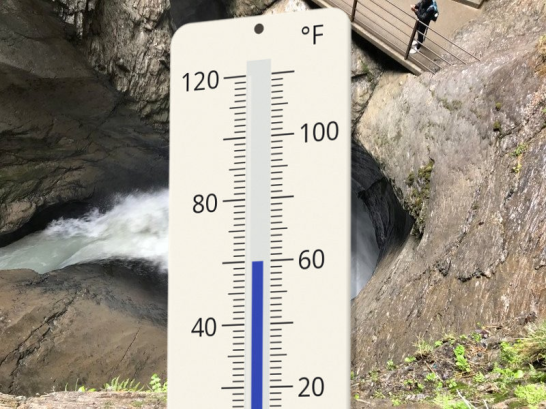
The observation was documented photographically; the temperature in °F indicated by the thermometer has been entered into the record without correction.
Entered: 60 °F
